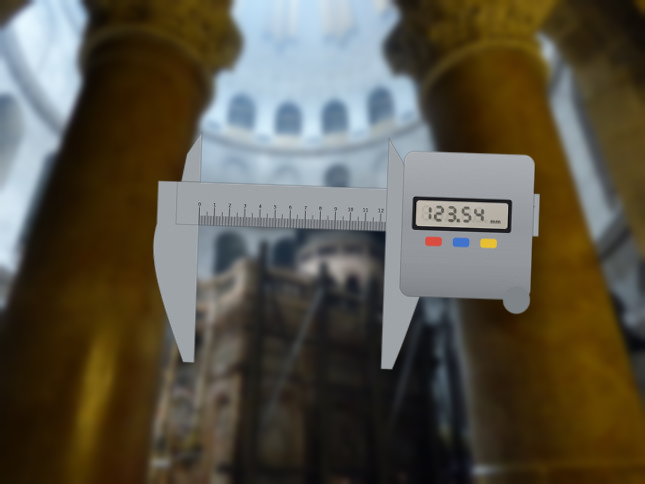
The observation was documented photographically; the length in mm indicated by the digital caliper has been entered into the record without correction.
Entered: 123.54 mm
